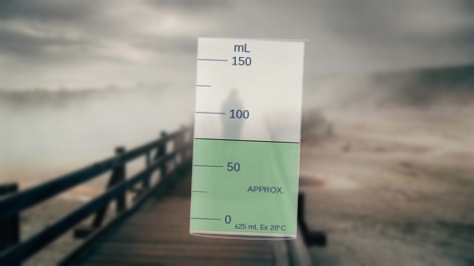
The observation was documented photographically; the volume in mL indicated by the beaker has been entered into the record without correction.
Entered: 75 mL
